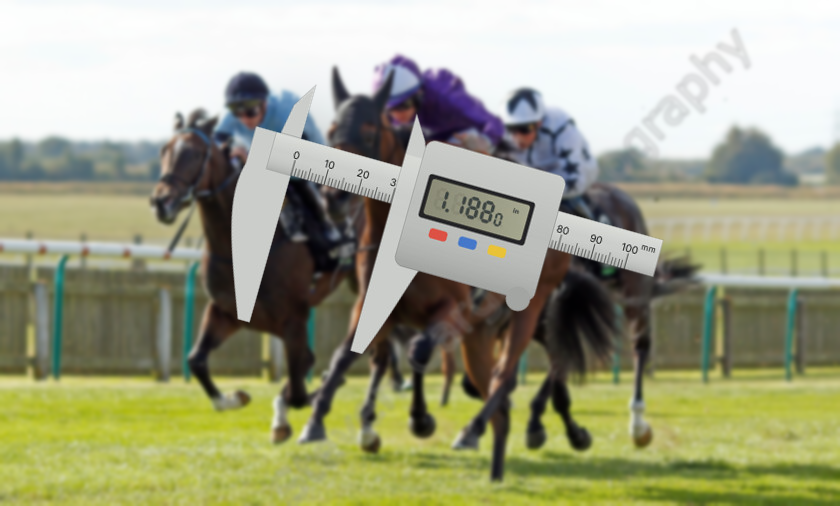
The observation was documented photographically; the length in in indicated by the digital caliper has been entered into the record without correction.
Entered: 1.1880 in
